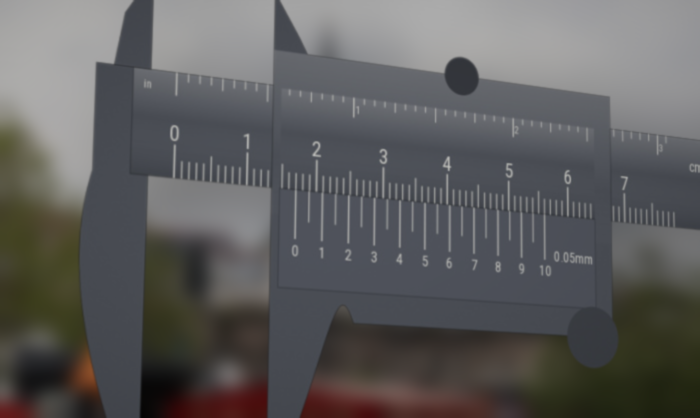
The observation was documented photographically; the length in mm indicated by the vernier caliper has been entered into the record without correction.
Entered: 17.0 mm
